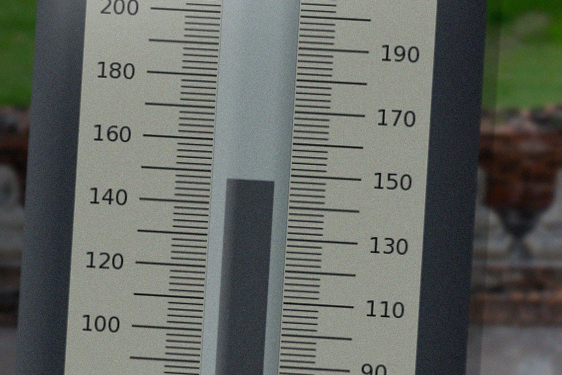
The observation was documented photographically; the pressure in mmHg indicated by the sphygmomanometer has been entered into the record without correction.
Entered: 148 mmHg
